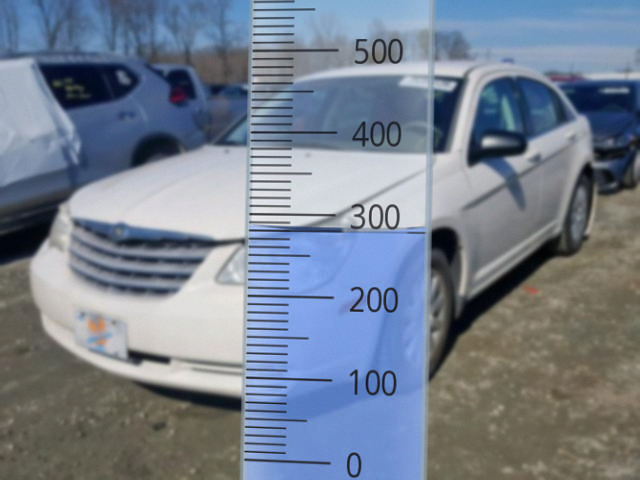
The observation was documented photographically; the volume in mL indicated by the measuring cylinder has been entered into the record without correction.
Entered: 280 mL
